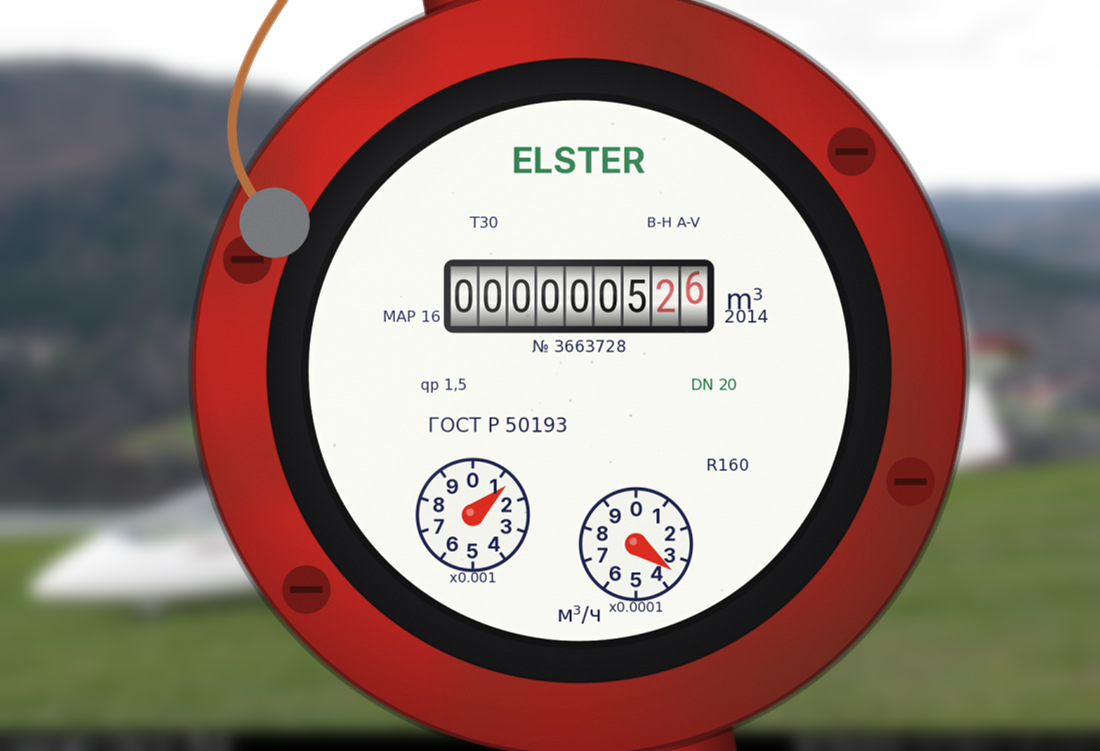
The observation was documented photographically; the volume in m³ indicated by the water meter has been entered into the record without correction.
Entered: 5.2613 m³
